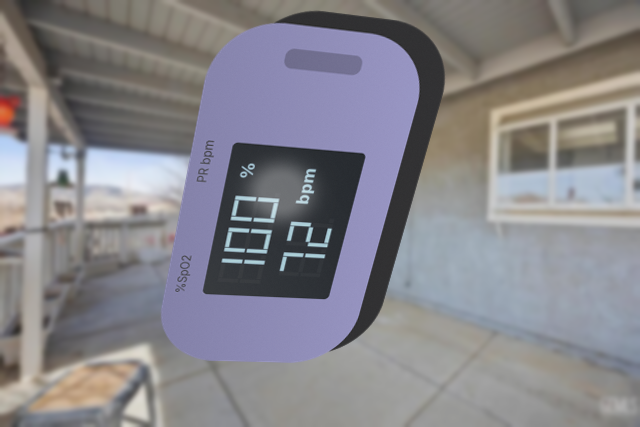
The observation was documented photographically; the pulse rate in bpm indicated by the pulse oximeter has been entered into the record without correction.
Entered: 72 bpm
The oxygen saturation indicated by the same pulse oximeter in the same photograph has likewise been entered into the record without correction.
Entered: 100 %
